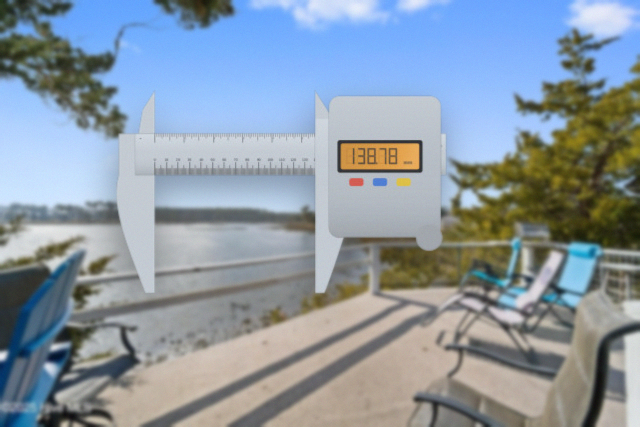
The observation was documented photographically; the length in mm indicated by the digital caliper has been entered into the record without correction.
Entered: 138.78 mm
